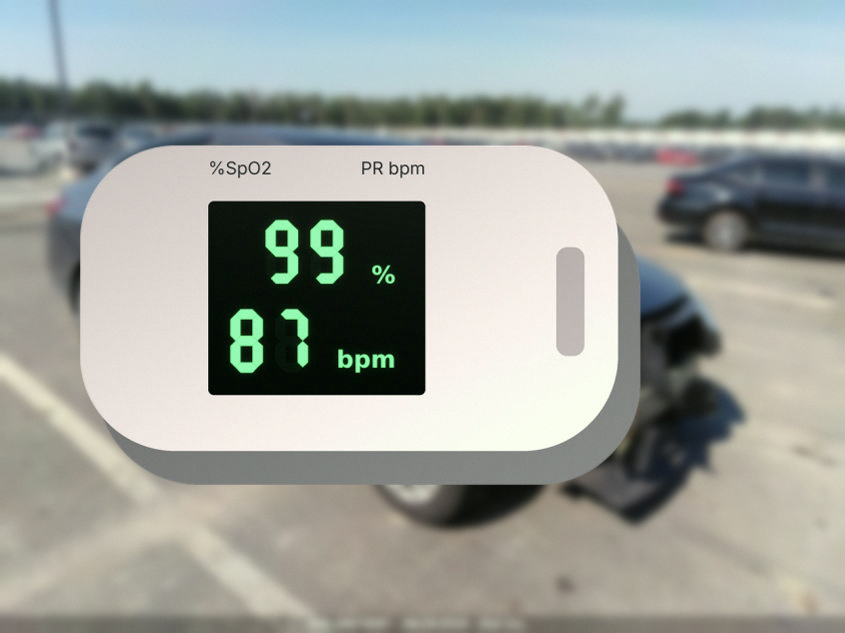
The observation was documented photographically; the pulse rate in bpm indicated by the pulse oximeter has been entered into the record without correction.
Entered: 87 bpm
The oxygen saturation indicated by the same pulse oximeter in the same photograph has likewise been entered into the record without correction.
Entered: 99 %
